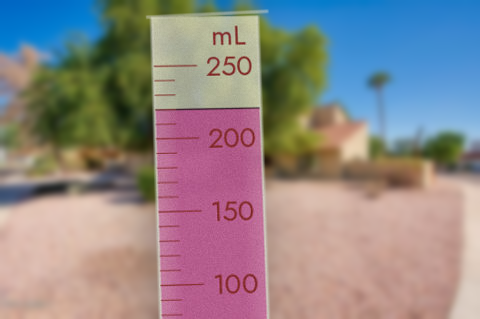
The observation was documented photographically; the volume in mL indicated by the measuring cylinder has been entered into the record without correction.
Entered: 220 mL
